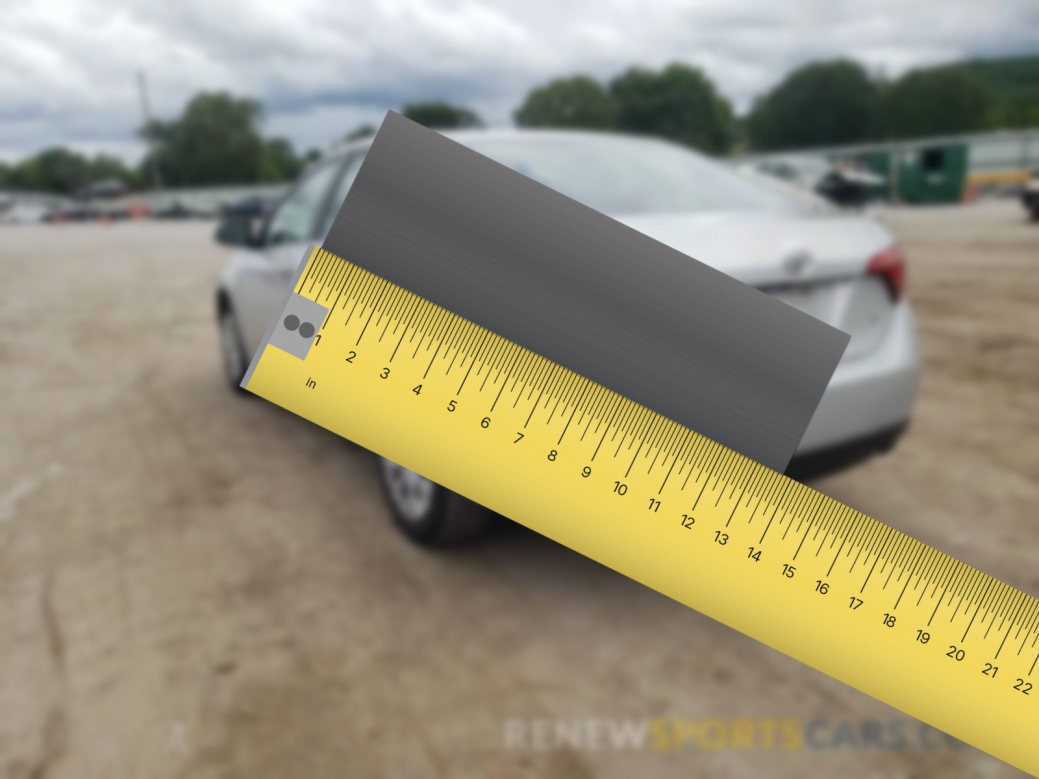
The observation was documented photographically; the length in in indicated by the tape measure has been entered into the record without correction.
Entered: 13.75 in
